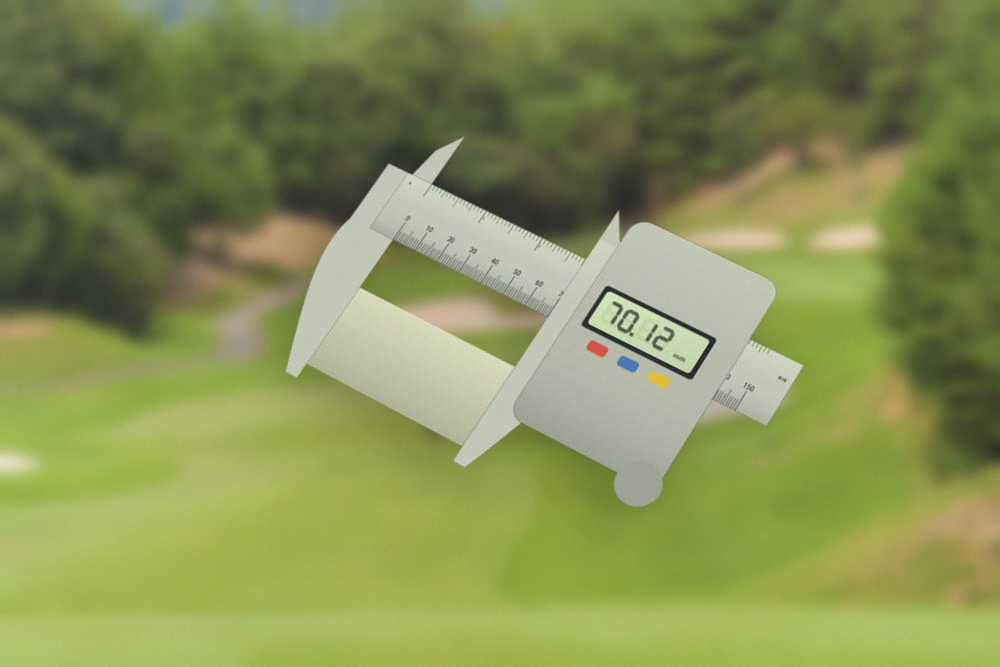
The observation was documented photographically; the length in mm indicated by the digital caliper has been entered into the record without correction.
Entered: 70.12 mm
